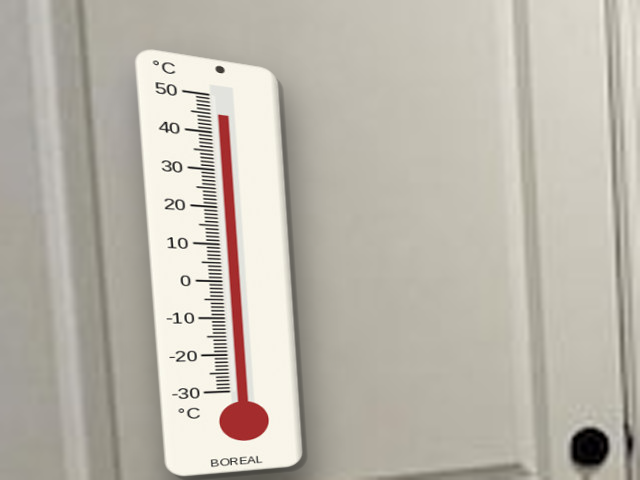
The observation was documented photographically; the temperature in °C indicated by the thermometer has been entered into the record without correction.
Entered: 45 °C
